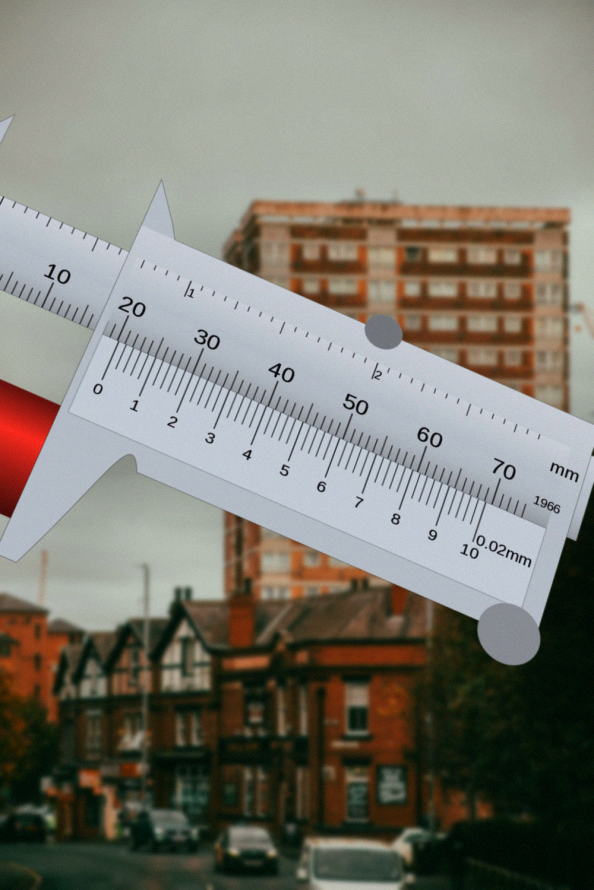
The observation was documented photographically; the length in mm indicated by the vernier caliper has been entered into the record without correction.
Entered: 20.2 mm
